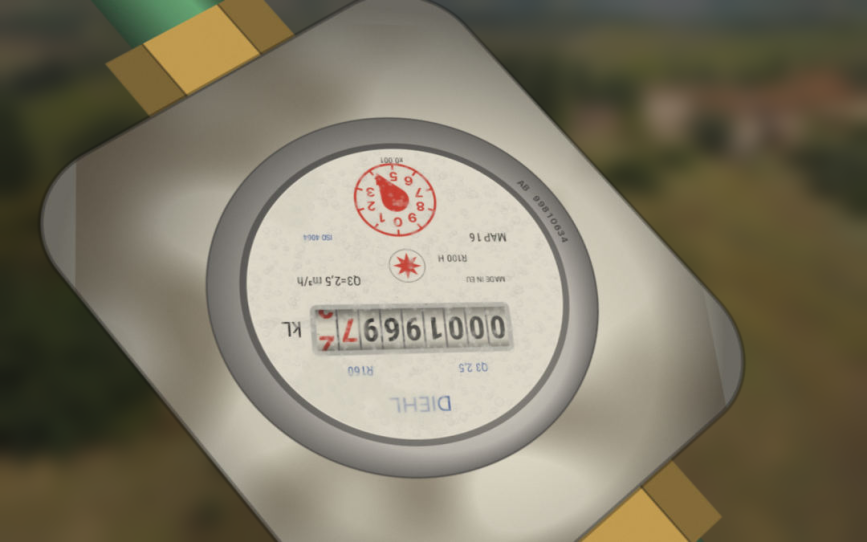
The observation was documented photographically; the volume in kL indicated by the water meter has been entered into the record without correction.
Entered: 1969.724 kL
